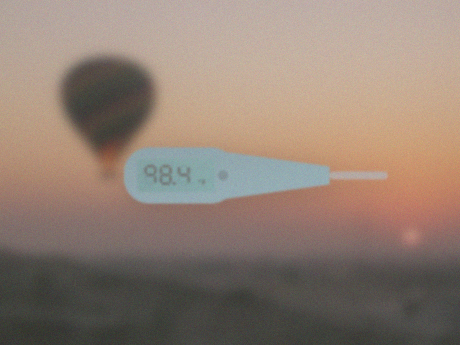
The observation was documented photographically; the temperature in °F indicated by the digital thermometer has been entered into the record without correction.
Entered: 98.4 °F
